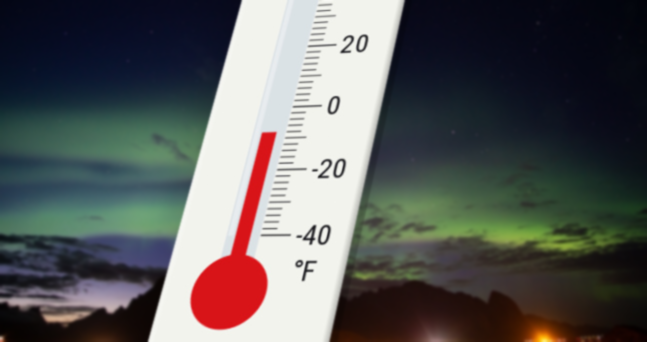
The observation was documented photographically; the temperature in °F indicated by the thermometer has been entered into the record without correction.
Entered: -8 °F
